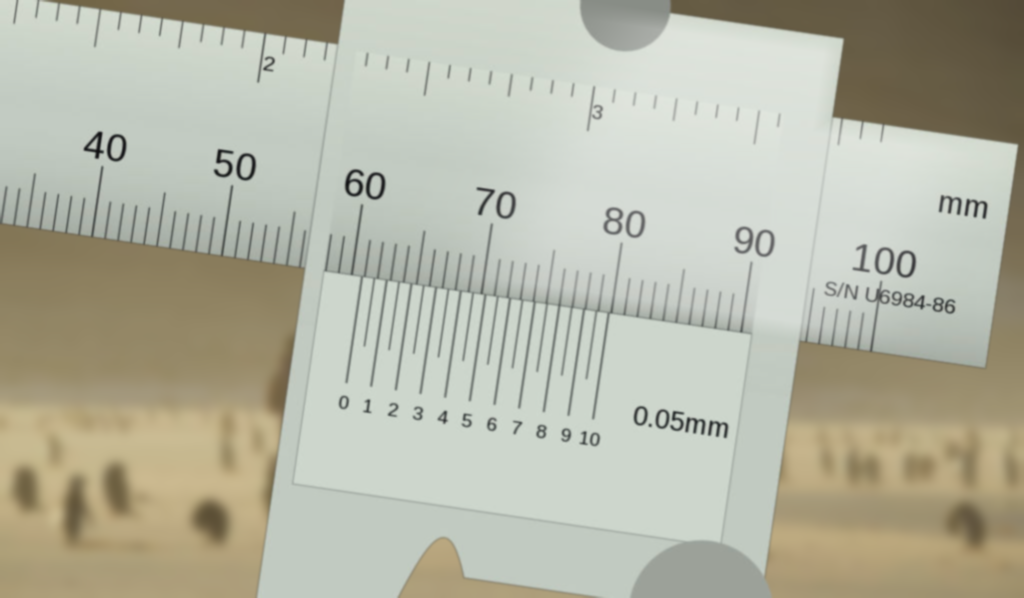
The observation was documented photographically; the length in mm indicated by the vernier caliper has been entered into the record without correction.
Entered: 60.8 mm
